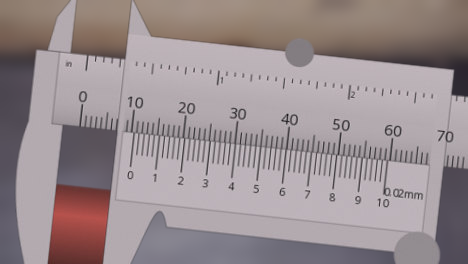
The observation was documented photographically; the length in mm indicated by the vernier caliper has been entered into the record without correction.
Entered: 10.5 mm
